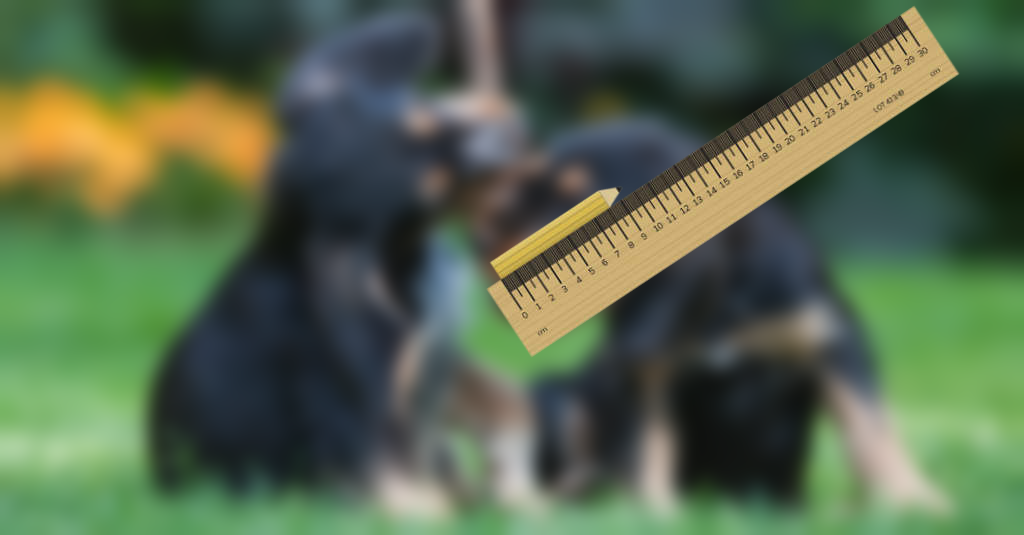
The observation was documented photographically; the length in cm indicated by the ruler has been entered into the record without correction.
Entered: 9.5 cm
